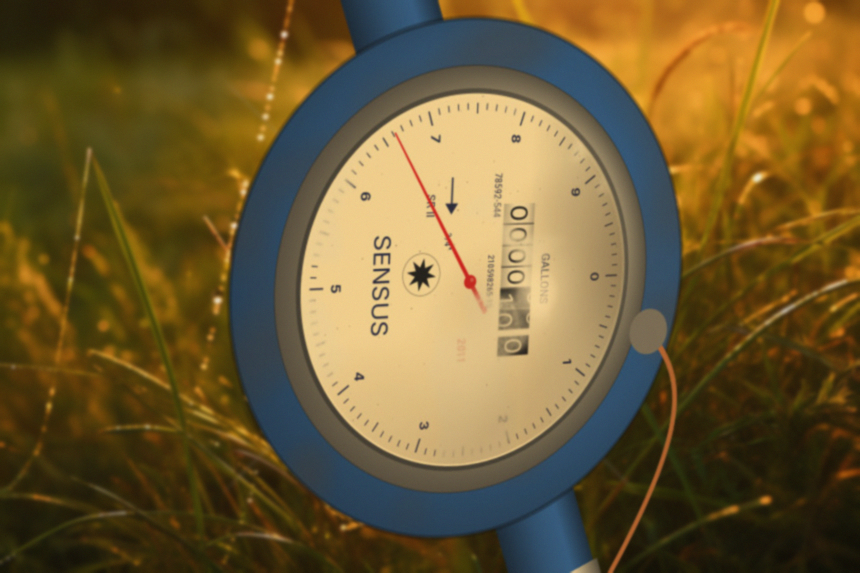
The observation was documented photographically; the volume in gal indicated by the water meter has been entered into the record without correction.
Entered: 96.6 gal
